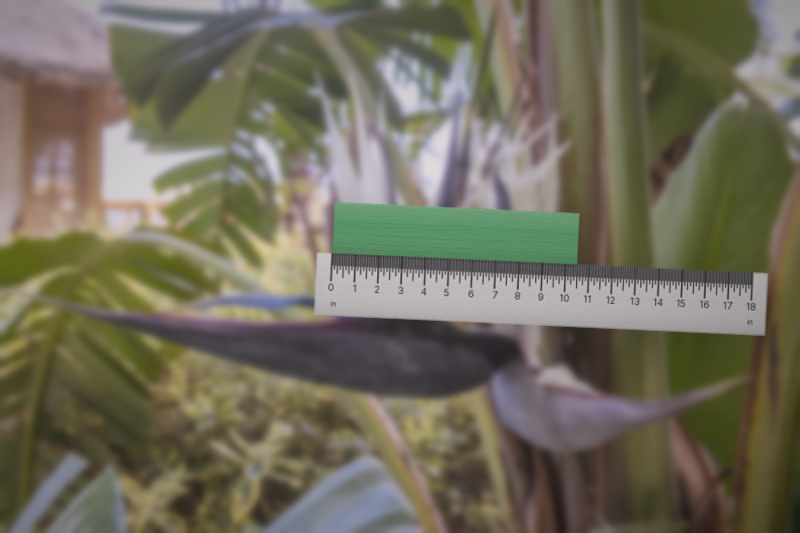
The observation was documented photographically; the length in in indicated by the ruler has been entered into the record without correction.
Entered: 10.5 in
